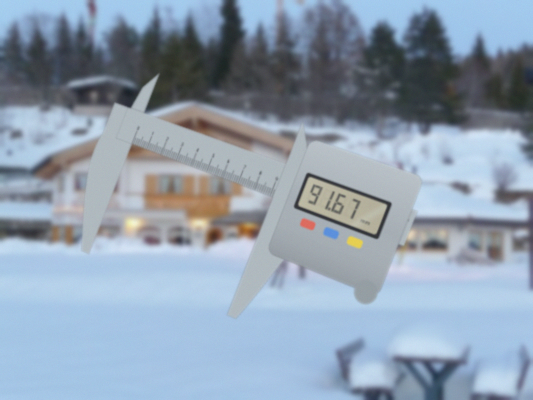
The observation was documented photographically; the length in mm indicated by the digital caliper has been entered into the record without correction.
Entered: 91.67 mm
